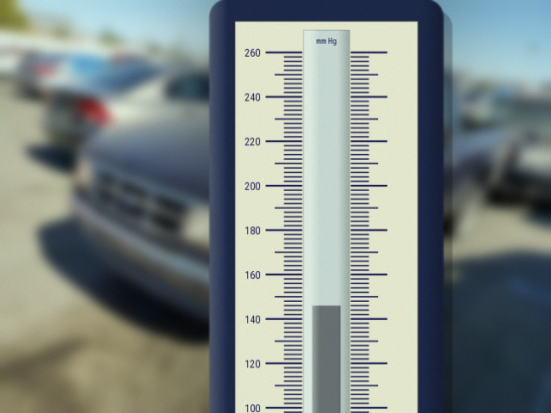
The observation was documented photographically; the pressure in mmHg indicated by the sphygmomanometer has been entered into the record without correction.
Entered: 146 mmHg
